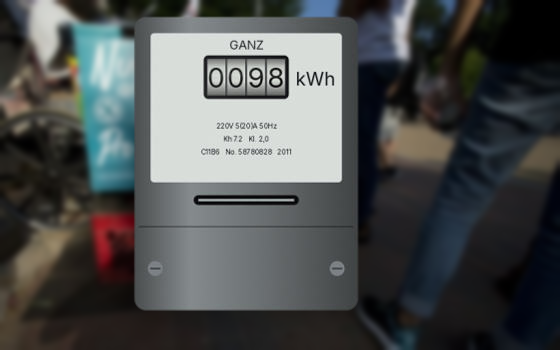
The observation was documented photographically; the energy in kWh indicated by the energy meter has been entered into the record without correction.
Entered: 98 kWh
